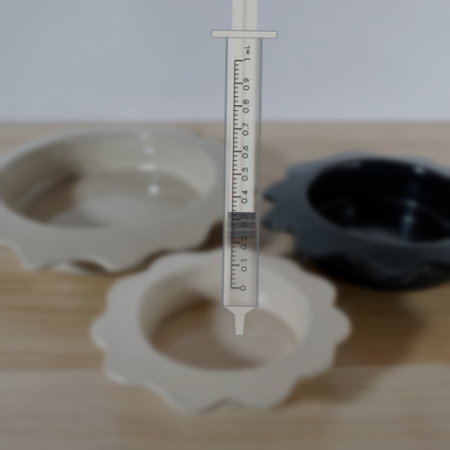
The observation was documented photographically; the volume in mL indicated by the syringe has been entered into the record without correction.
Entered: 0.22 mL
